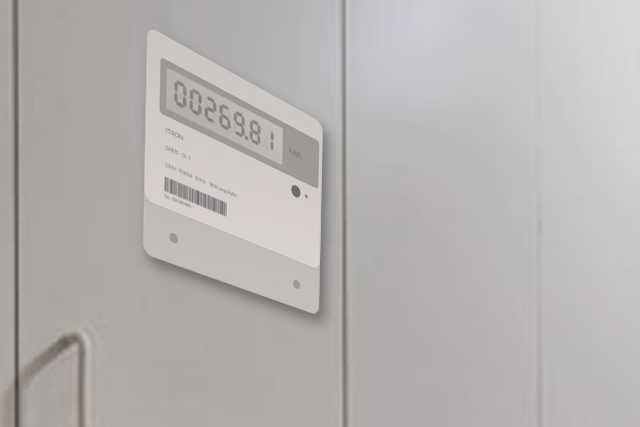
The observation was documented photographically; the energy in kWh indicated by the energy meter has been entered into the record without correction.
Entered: 269.81 kWh
